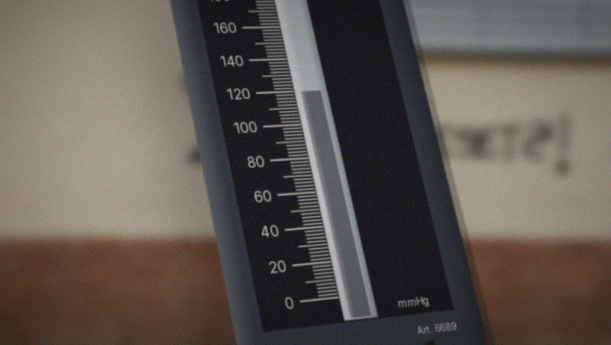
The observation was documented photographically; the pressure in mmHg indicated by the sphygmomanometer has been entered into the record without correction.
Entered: 120 mmHg
